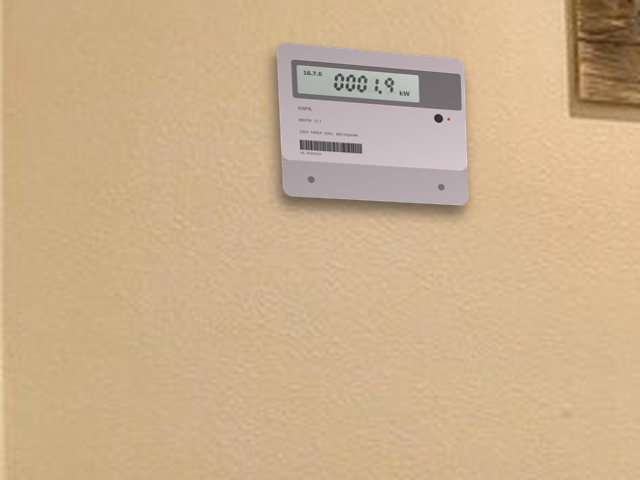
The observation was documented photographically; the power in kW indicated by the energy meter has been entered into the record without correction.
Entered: 1.9 kW
